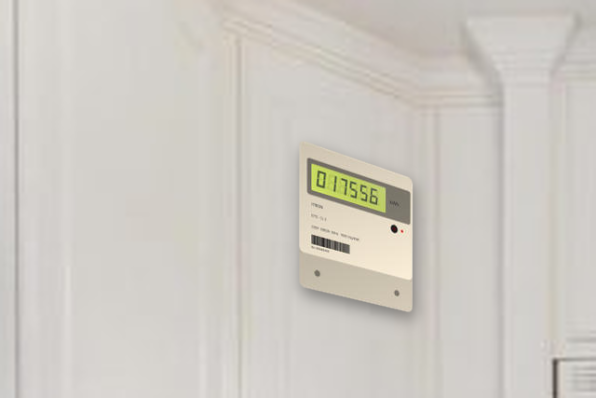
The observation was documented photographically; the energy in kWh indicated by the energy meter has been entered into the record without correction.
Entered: 17556 kWh
